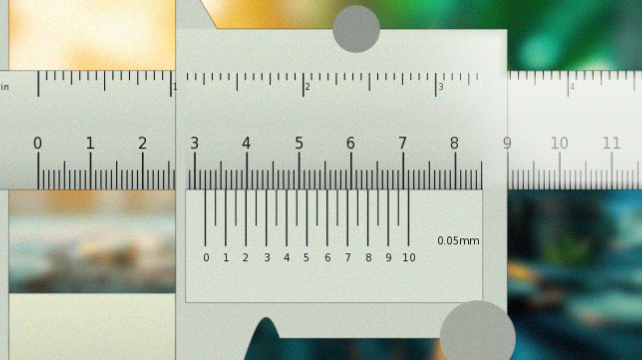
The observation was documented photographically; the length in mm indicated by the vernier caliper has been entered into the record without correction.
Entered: 32.0 mm
